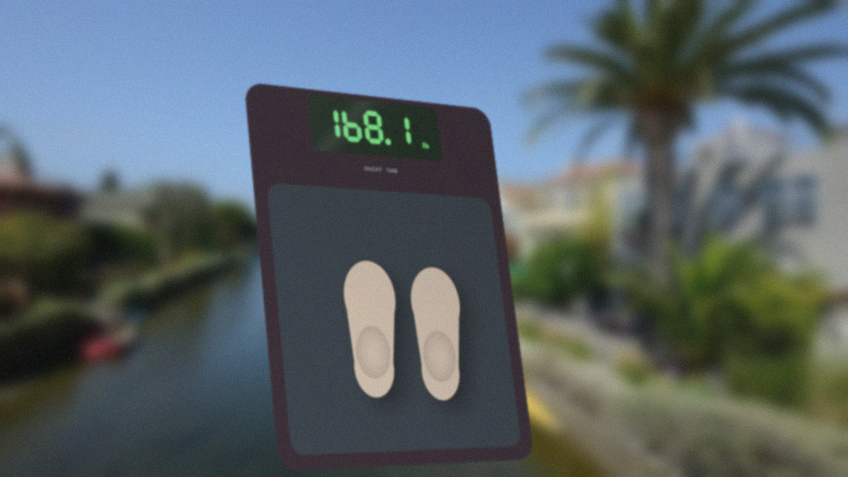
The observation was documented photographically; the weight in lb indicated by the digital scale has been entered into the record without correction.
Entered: 168.1 lb
